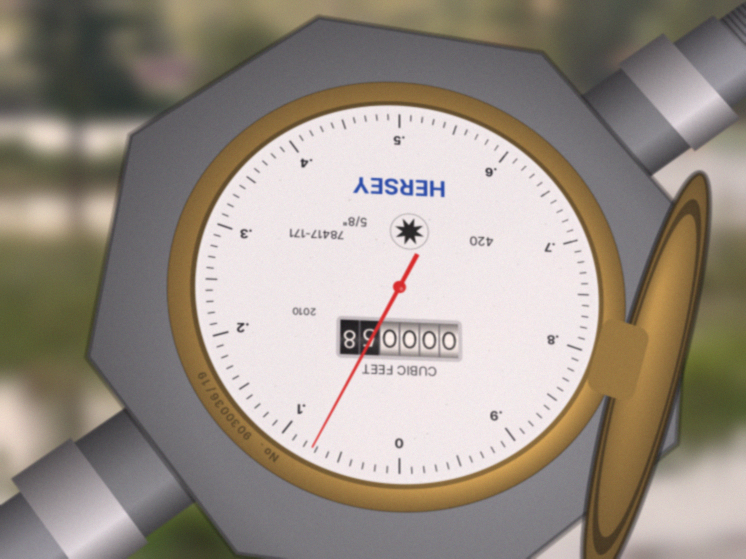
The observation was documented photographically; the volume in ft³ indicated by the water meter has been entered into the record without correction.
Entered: 58.07 ft³
